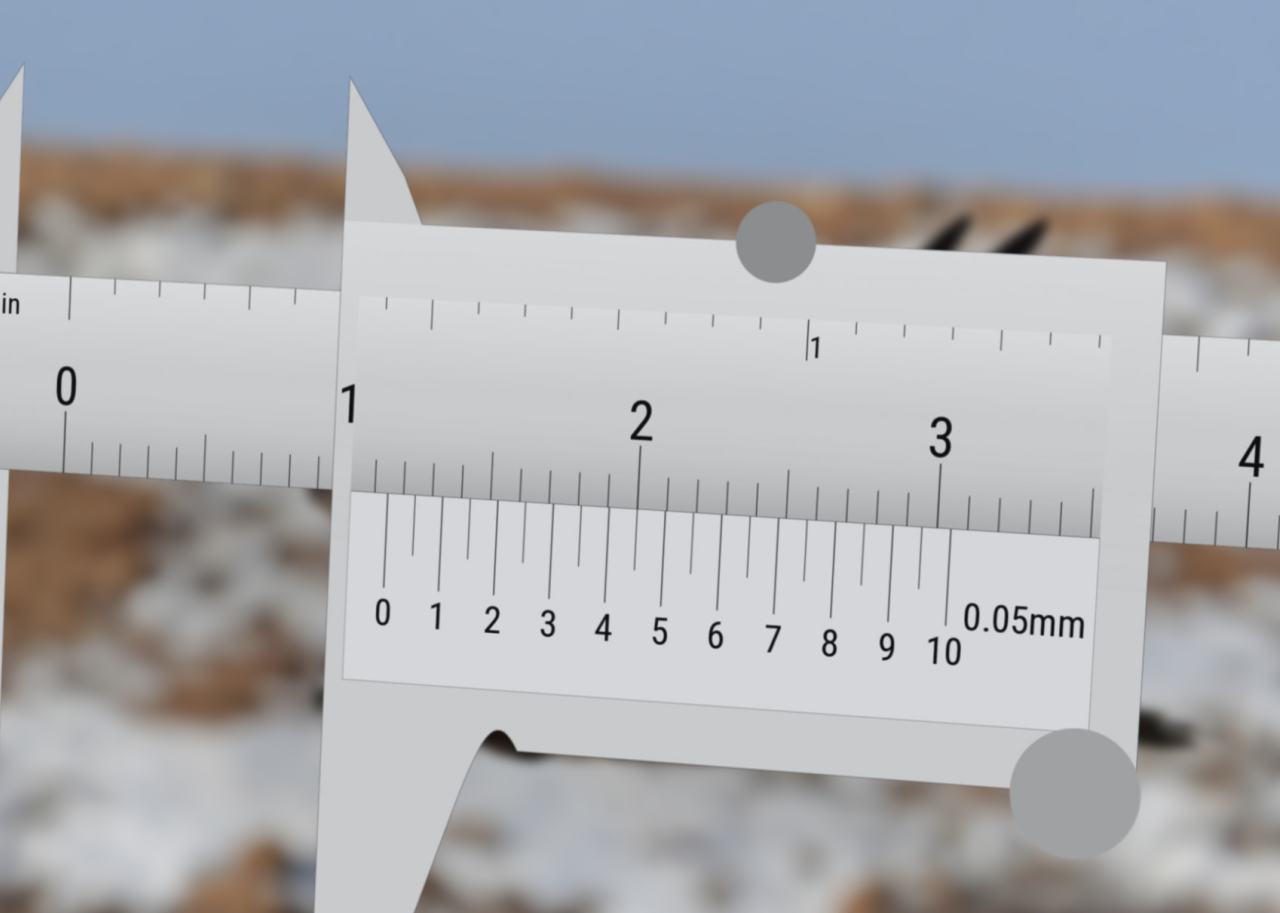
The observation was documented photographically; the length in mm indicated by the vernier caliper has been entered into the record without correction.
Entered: 11.45 mm
